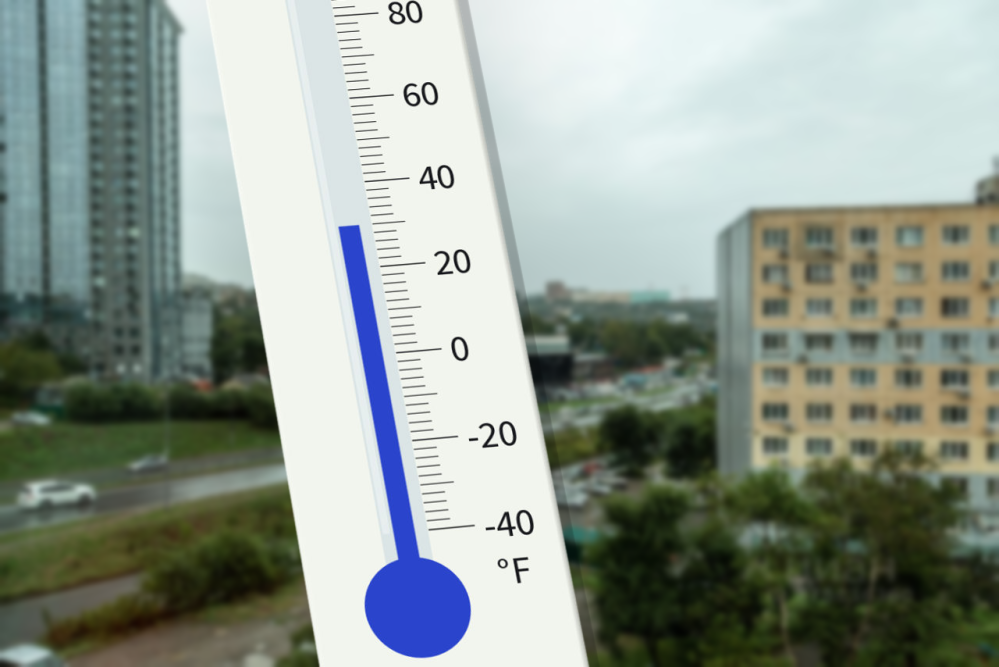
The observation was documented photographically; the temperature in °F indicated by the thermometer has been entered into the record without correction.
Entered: 30 °F
